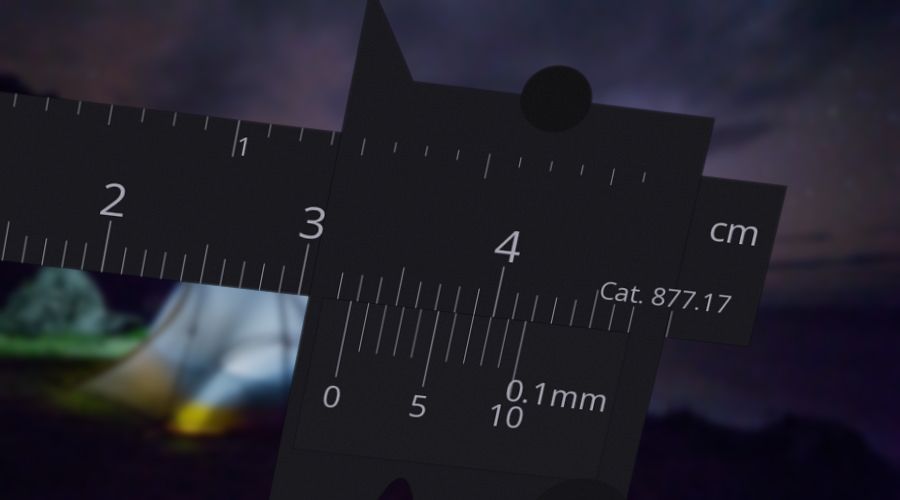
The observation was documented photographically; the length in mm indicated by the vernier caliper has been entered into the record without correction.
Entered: 32.7 mm
